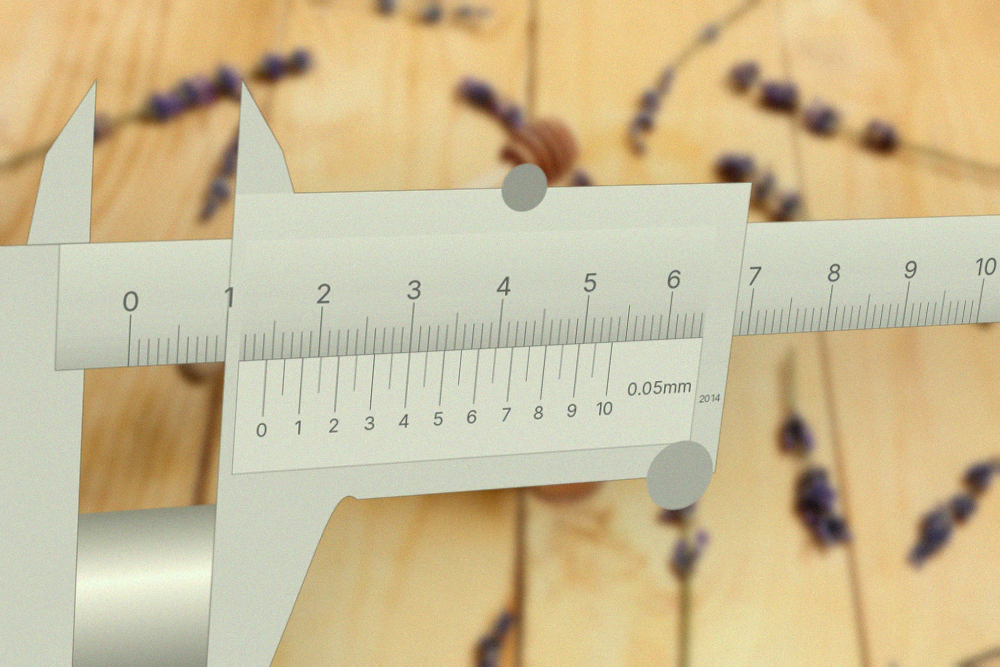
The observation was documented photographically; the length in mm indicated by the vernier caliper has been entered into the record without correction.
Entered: 14.4 mm
